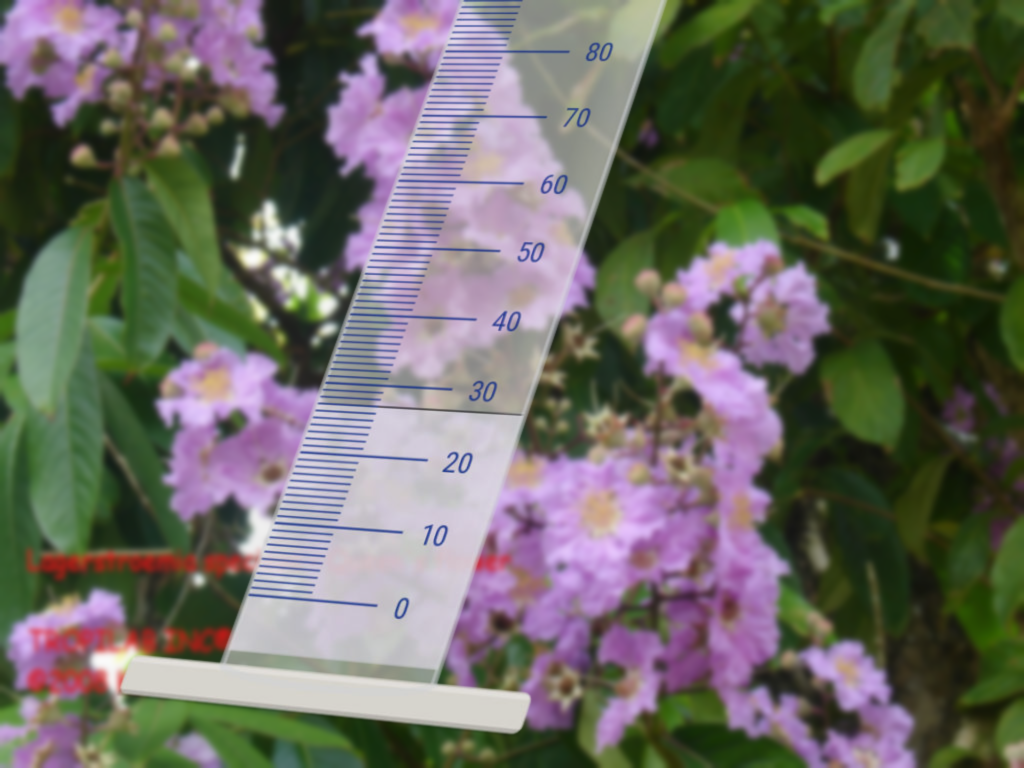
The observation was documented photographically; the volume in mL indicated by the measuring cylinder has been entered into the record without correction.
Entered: 27 mL
